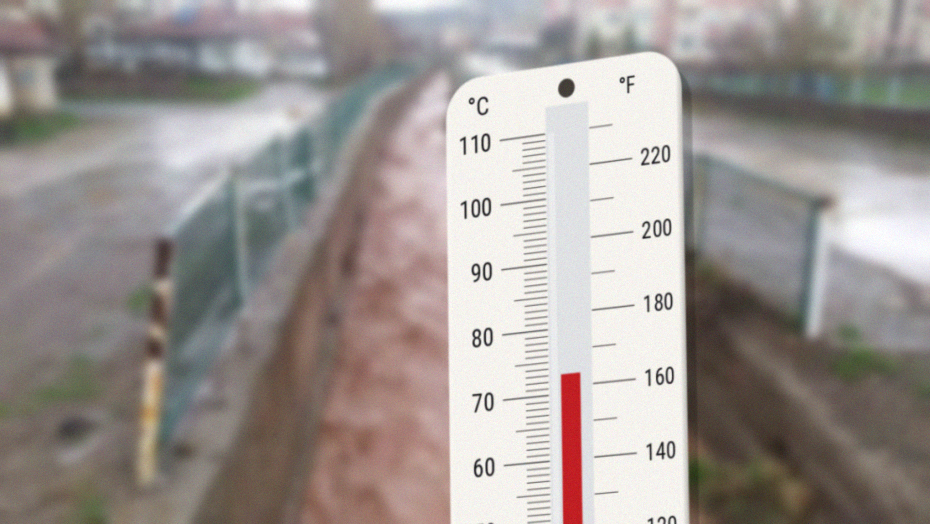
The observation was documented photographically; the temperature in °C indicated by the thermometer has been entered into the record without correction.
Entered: 73 °C
